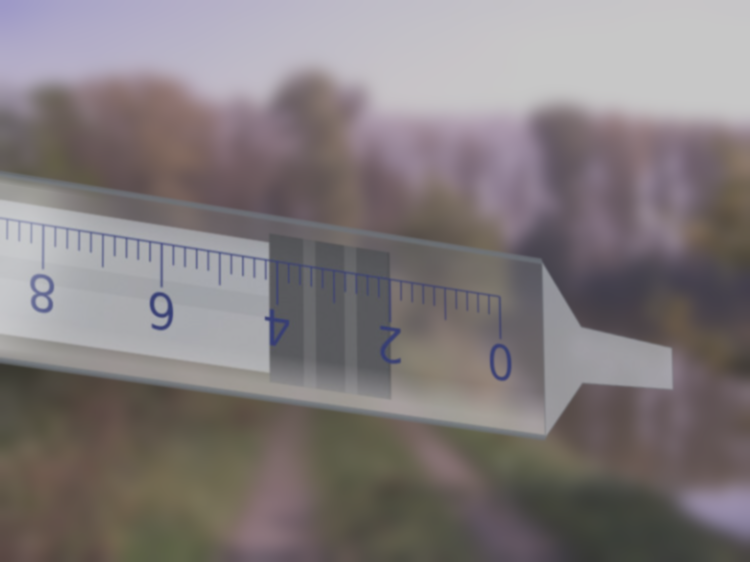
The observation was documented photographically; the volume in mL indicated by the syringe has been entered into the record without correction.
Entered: 2 mL
